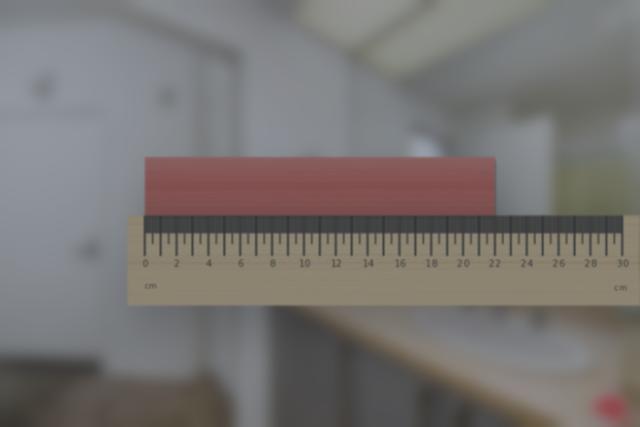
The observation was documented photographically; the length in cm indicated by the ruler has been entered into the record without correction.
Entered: 22 cm
